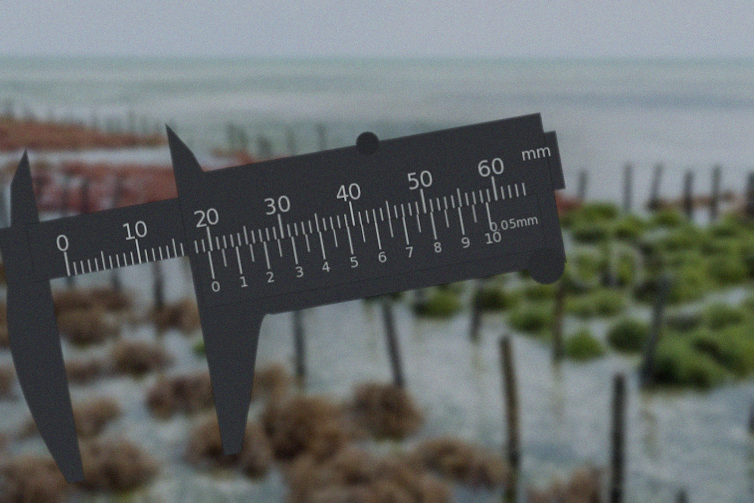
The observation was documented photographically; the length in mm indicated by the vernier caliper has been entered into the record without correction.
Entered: 19.6 mm
